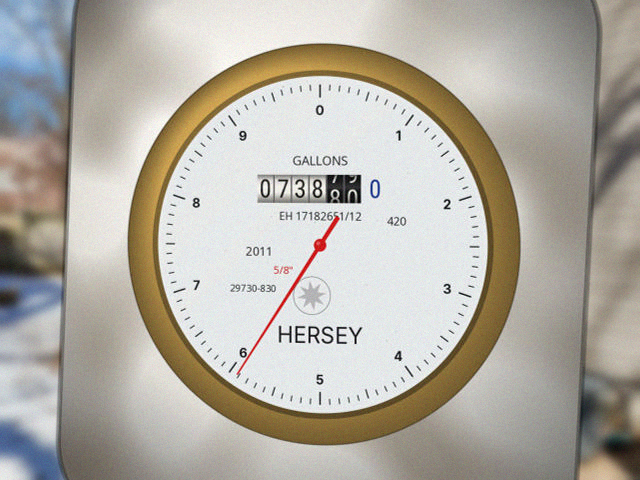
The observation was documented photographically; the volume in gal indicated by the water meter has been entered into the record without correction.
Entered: 738795.9 gal
